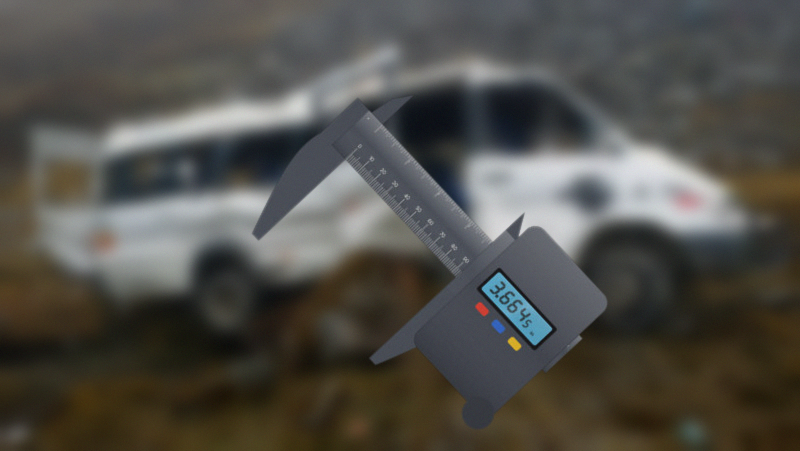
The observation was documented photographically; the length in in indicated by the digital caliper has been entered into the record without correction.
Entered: 3.6645 in
